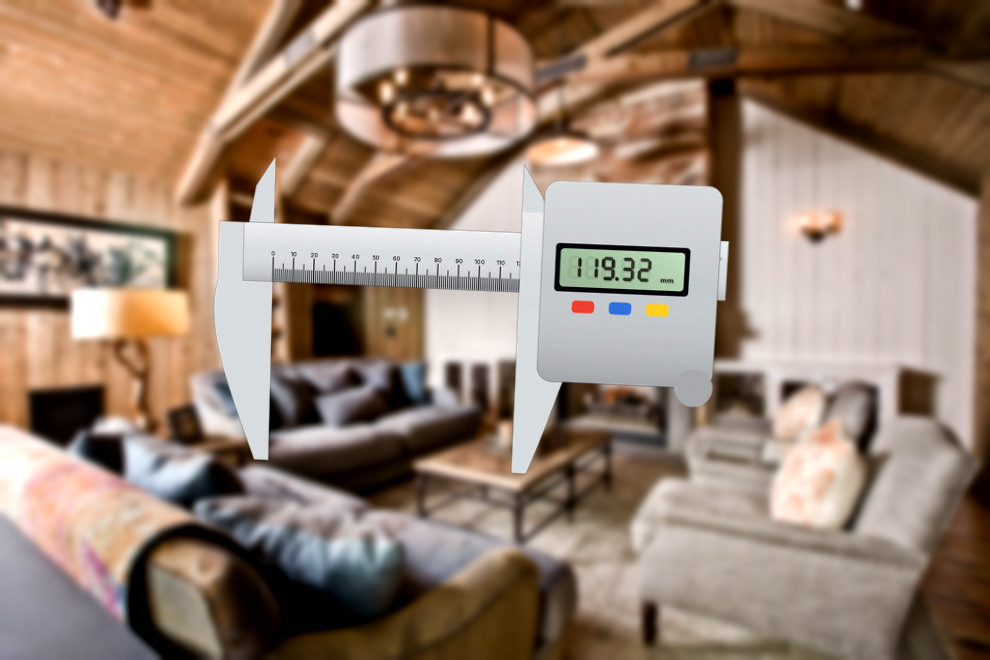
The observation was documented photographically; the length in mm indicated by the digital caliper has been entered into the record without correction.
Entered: 119.32 mm
